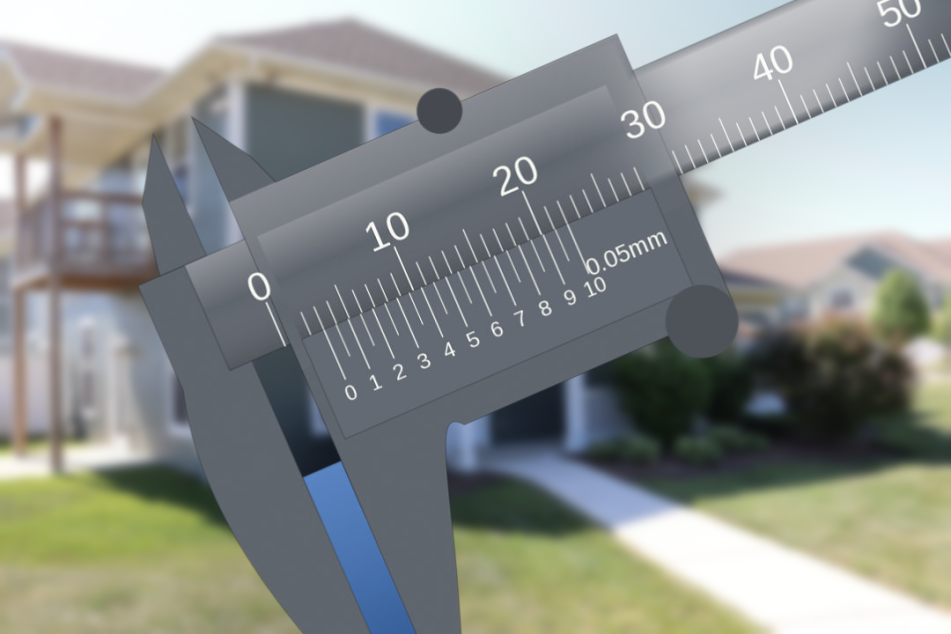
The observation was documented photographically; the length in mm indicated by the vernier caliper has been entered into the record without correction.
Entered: 3.0 mm
